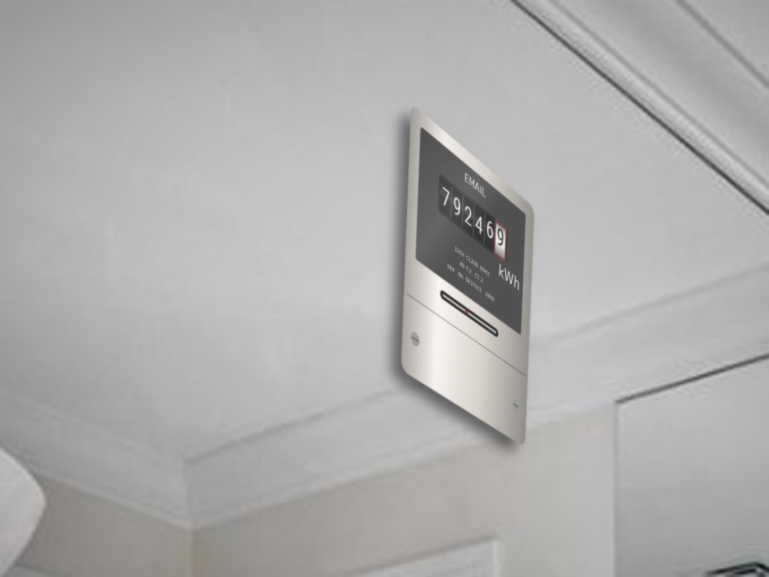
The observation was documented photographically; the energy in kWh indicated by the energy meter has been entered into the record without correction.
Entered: 79246.9 kWh
